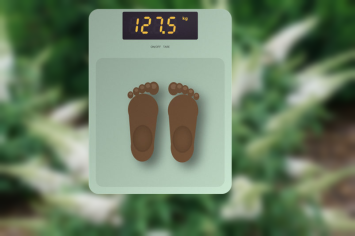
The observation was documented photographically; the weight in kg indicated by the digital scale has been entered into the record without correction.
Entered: 127.5 kg
